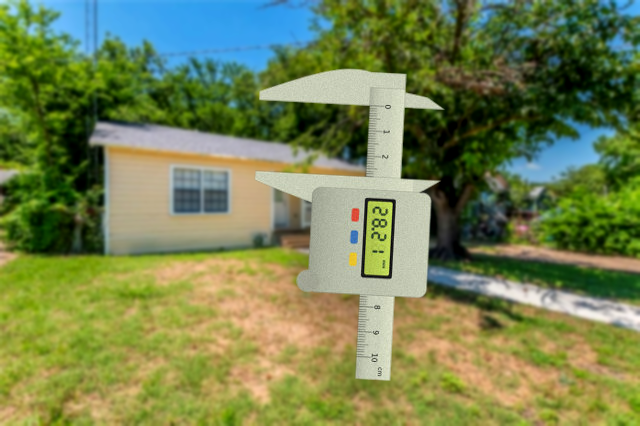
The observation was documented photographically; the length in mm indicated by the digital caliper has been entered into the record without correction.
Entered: 28.21 mm
